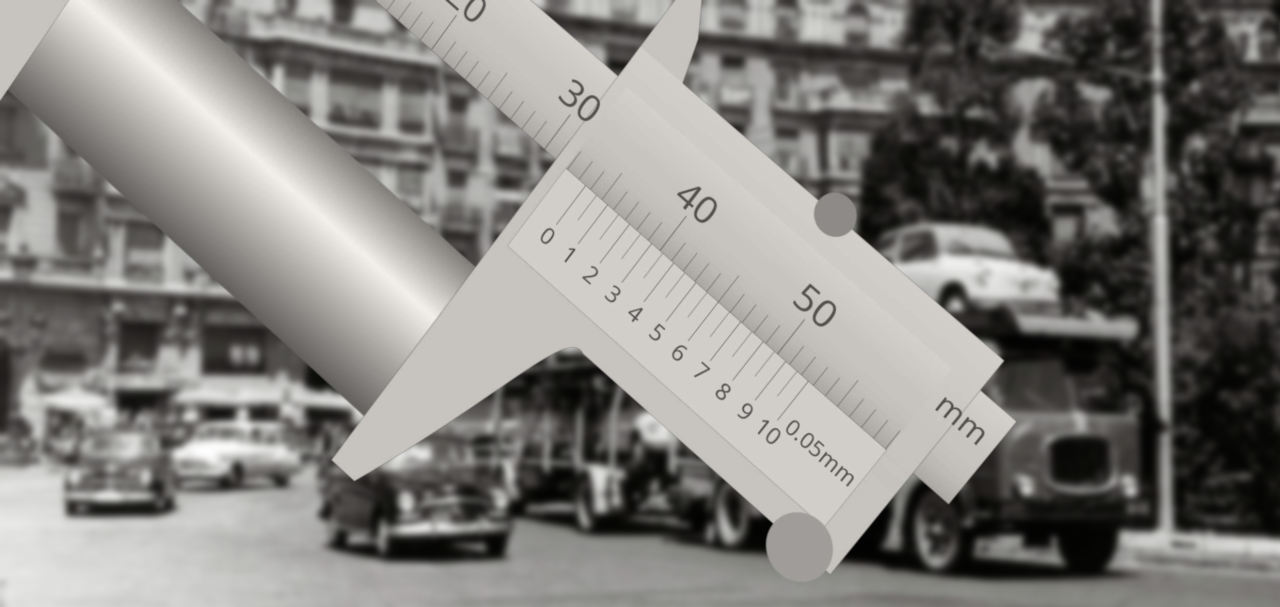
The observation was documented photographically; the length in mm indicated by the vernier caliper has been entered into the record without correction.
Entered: 33.6 mm
